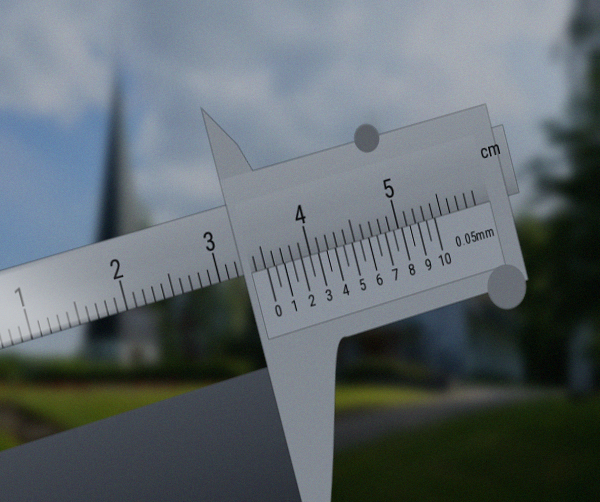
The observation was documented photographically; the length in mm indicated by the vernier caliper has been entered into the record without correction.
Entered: 35.2 mm
